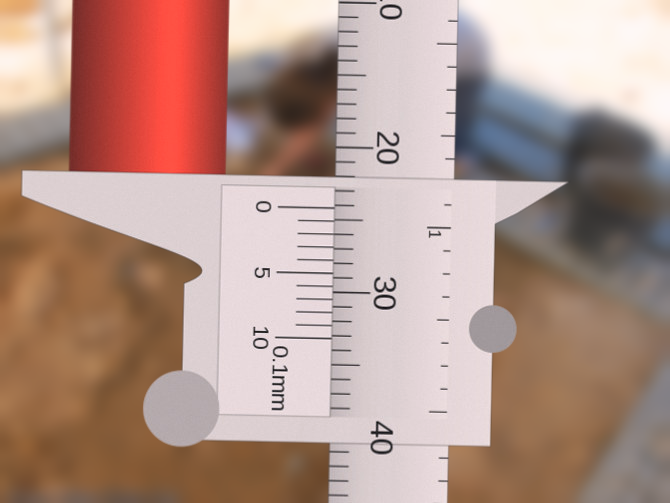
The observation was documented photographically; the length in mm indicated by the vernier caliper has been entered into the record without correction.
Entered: 24.2 mm
